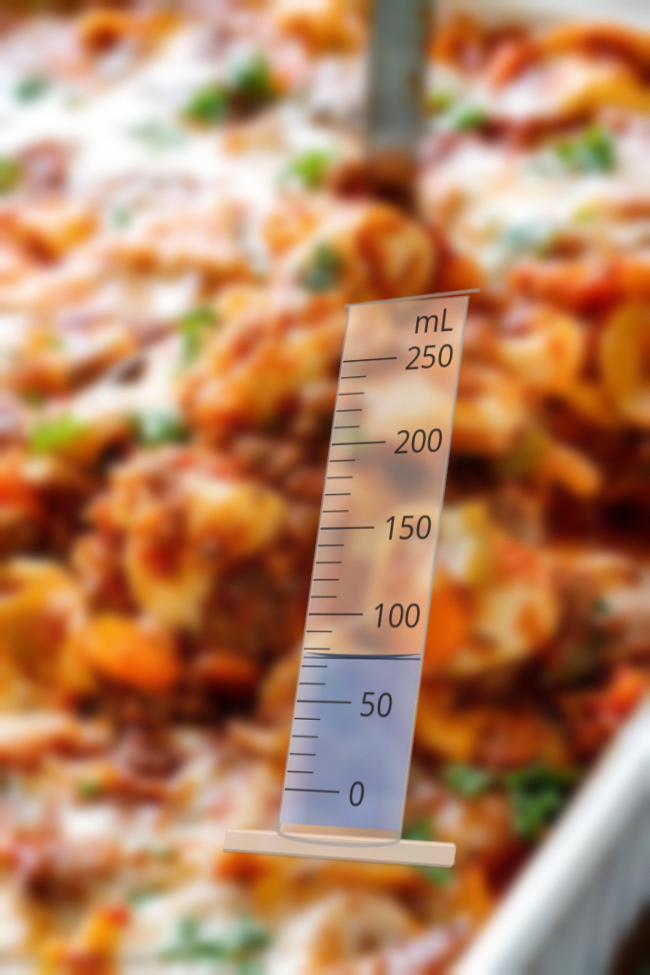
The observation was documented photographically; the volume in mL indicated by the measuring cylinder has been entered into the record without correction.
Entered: 75 mL
